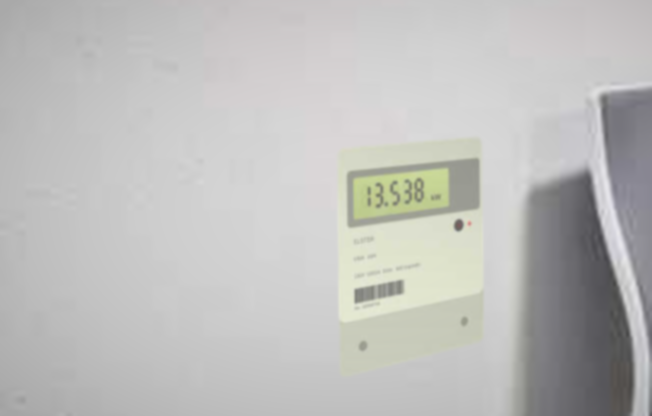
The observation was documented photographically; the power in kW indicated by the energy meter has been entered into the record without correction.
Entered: 13.538 kW
